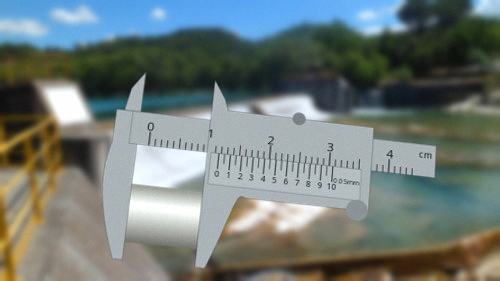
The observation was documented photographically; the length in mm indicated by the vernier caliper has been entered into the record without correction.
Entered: 11.6 mm
